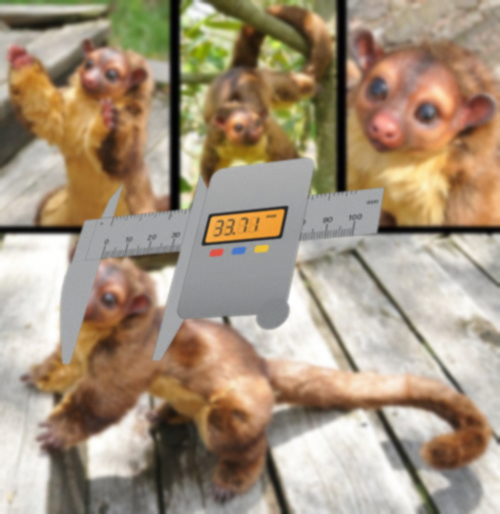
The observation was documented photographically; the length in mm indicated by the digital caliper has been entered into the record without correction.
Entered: 33.71 mm
